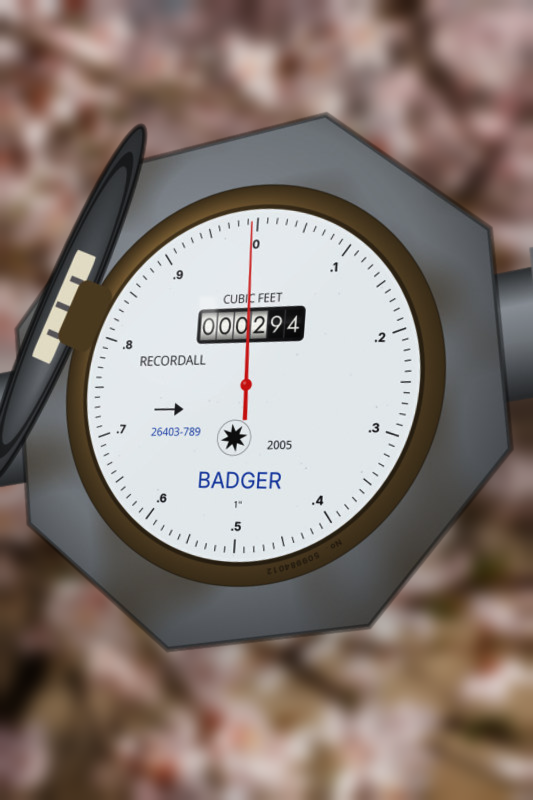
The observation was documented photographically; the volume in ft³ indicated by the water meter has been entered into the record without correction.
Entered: 293.99 ft³
